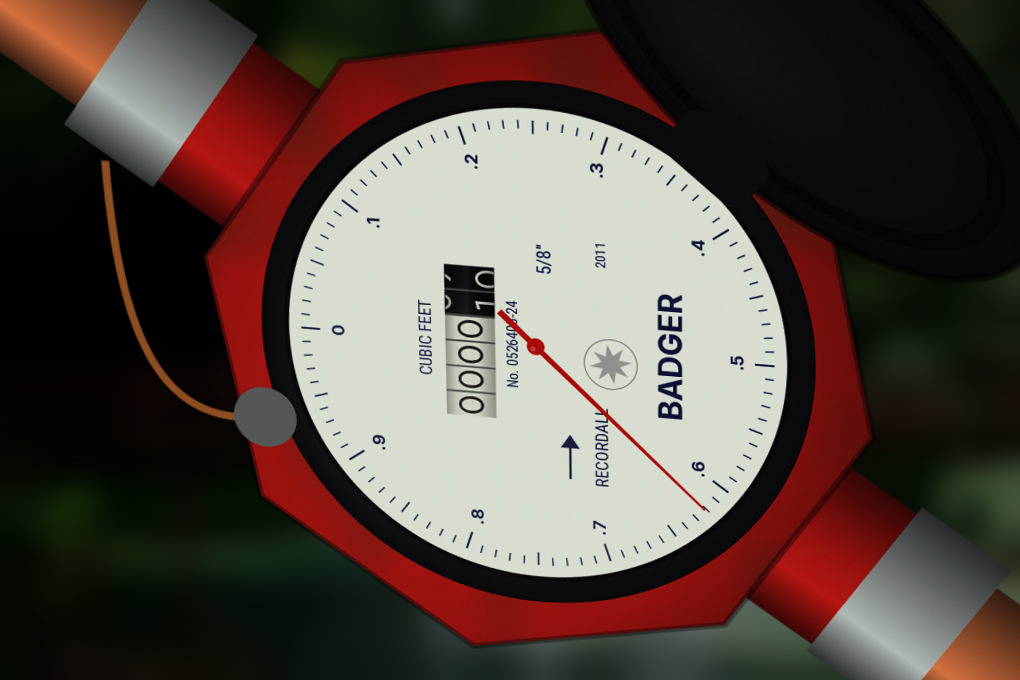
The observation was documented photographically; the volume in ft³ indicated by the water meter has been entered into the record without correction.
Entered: 9.62 ft³
